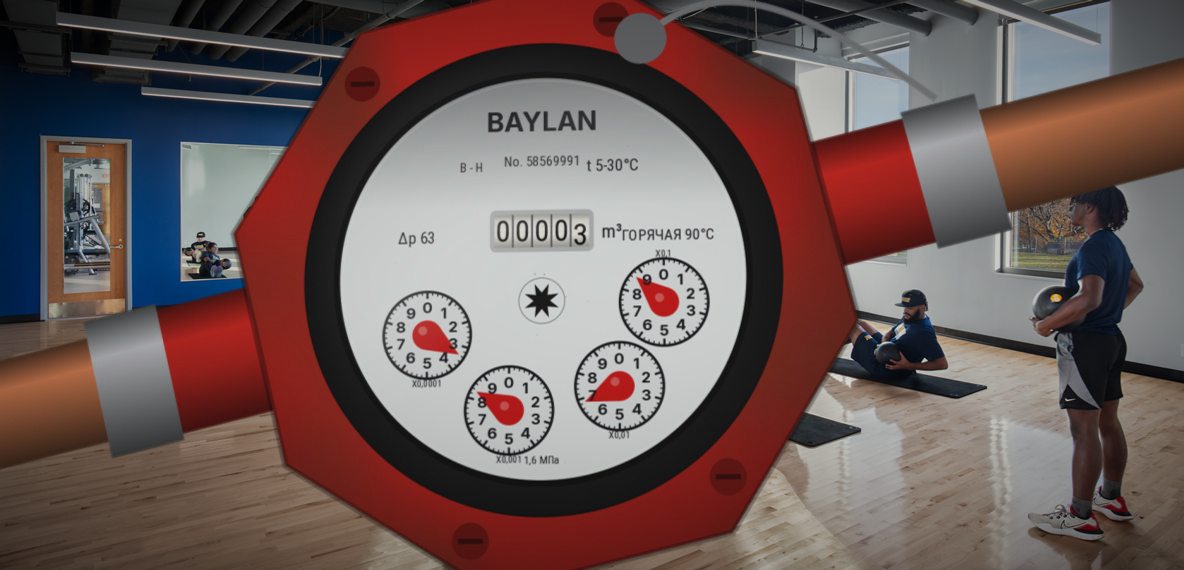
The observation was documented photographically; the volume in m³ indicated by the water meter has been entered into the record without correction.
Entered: 2.8683 m³
